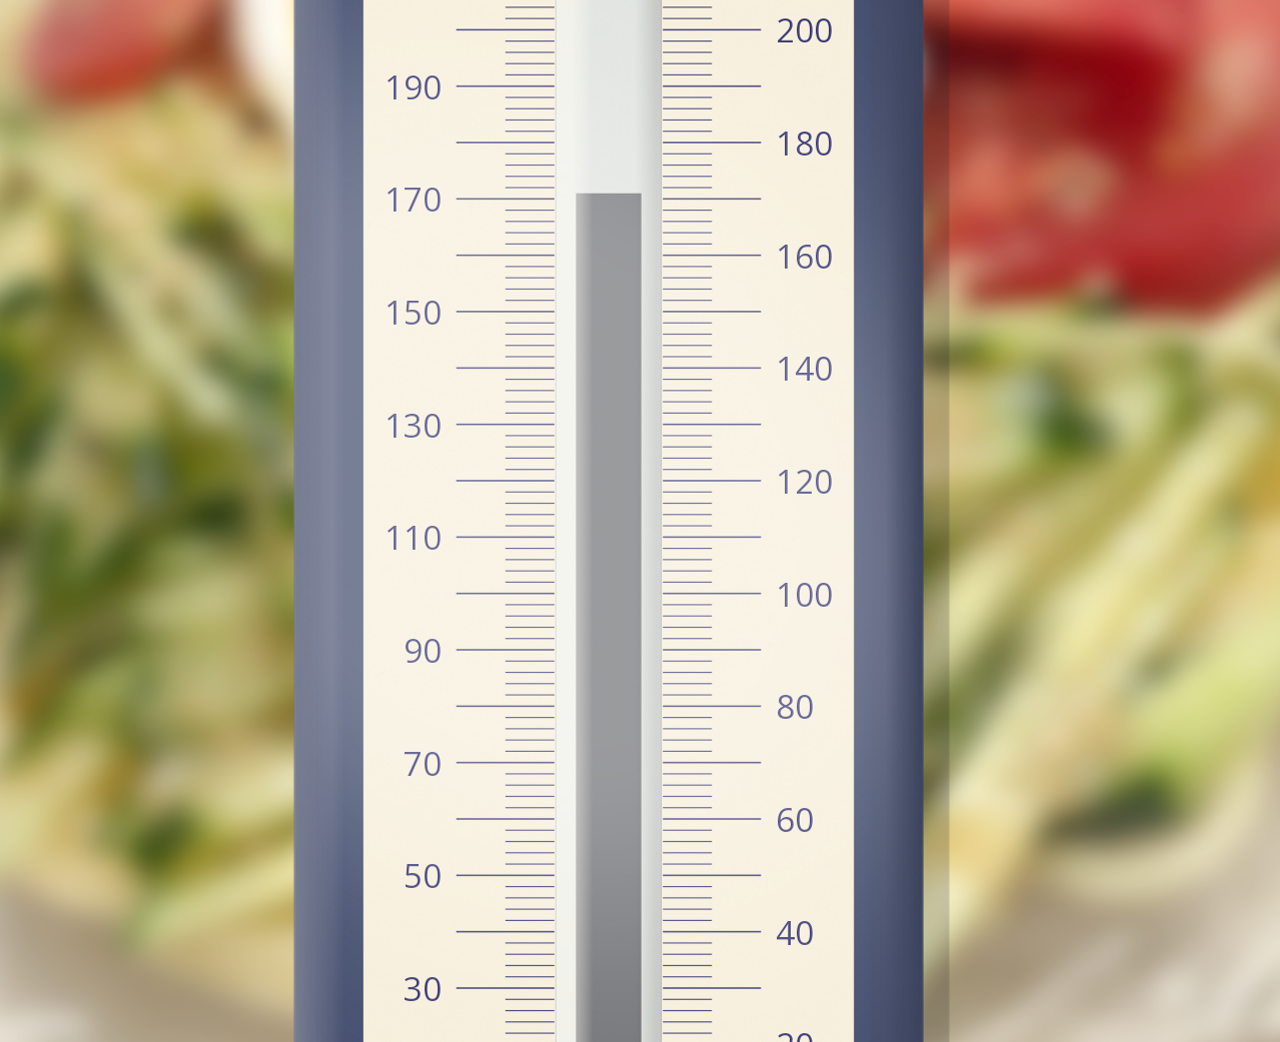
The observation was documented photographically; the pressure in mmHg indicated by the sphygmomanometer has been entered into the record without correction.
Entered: 171 mmHg
